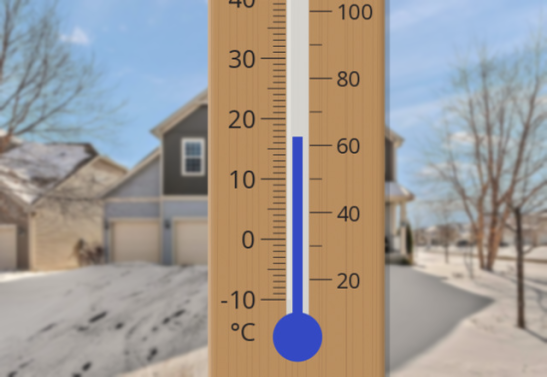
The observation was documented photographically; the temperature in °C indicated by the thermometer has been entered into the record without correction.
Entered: 17 °C
